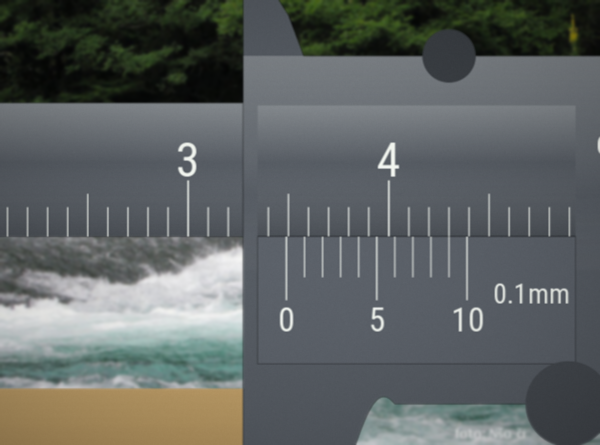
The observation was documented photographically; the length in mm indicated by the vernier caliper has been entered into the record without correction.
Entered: 34.9 mm
